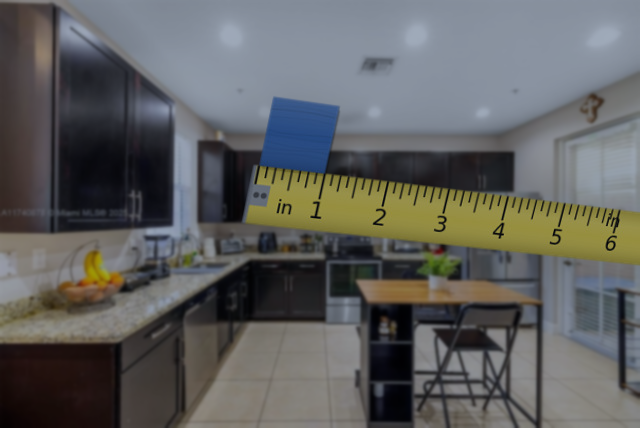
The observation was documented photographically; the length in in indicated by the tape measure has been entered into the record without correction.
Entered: 1 in
